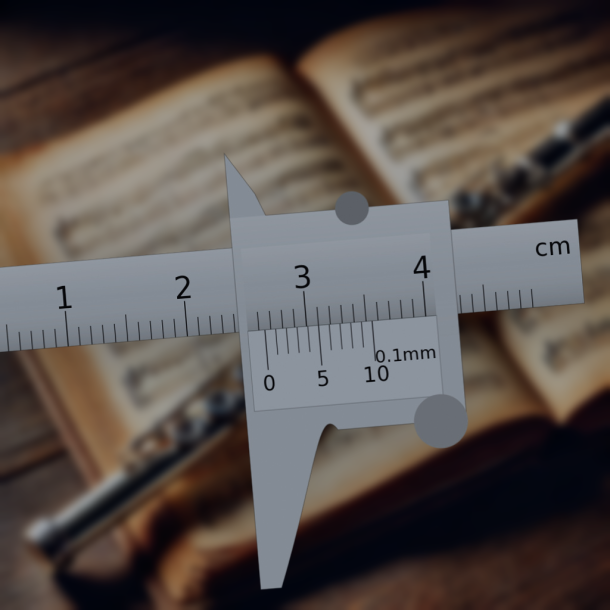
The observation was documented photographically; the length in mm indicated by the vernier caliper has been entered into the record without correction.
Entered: 26.5 mm
